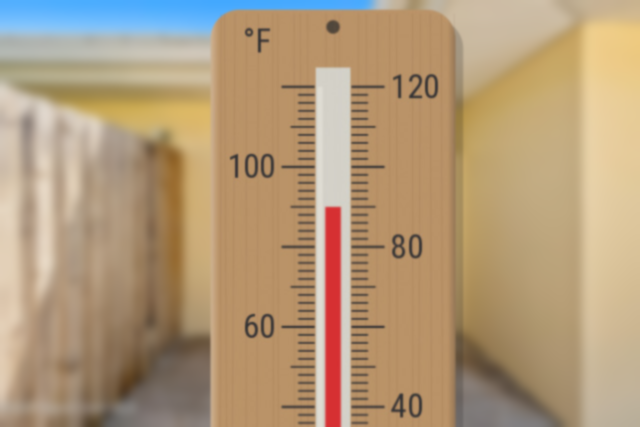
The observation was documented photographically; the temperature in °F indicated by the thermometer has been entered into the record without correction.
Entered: 90 °F
